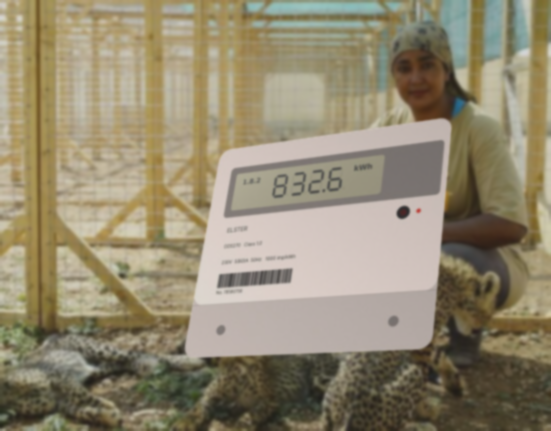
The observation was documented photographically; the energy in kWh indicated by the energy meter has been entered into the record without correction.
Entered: 832.6 kWh
